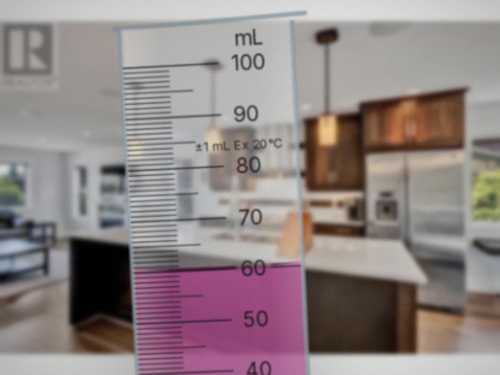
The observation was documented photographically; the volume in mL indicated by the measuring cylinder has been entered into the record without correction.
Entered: 60 mL
